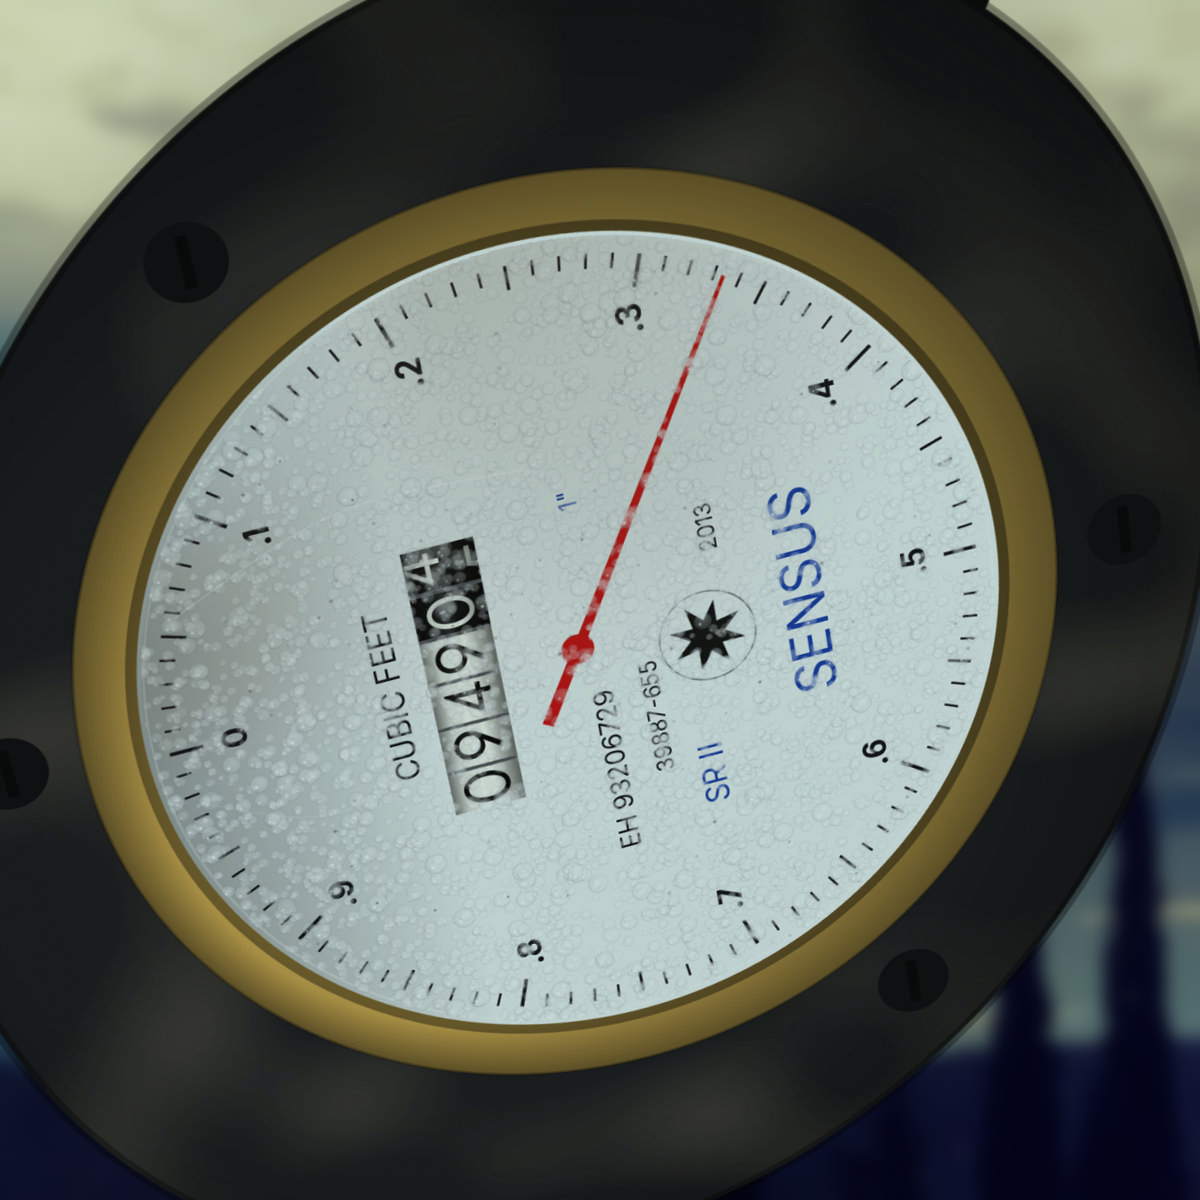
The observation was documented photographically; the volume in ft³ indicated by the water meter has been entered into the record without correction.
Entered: 94904.33 ft³
